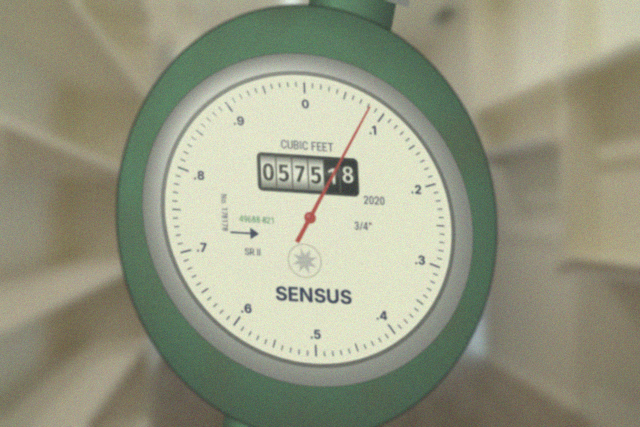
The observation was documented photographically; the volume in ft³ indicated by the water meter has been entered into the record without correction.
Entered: 57518.08 ft³
